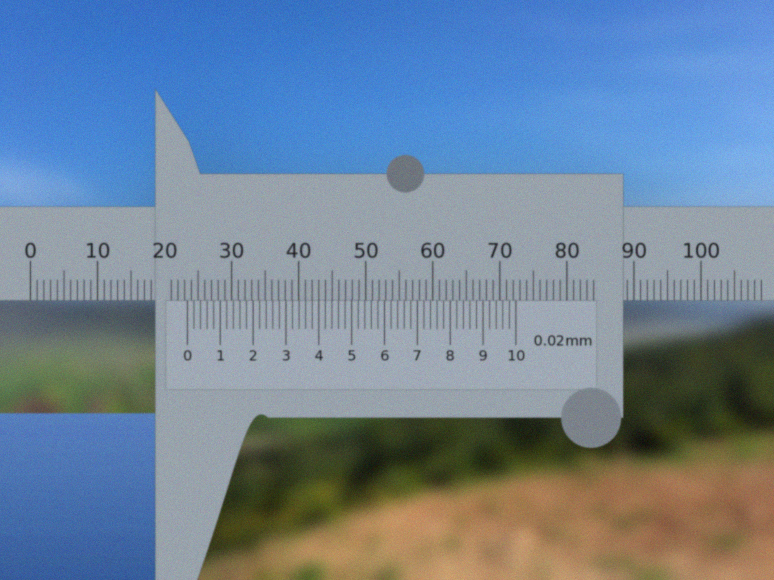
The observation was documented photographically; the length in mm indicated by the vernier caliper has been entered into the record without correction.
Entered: 23.4 mm
